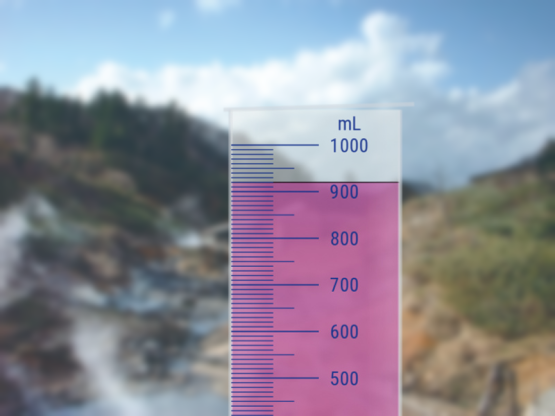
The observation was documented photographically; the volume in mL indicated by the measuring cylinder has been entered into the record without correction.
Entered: 920 mL
